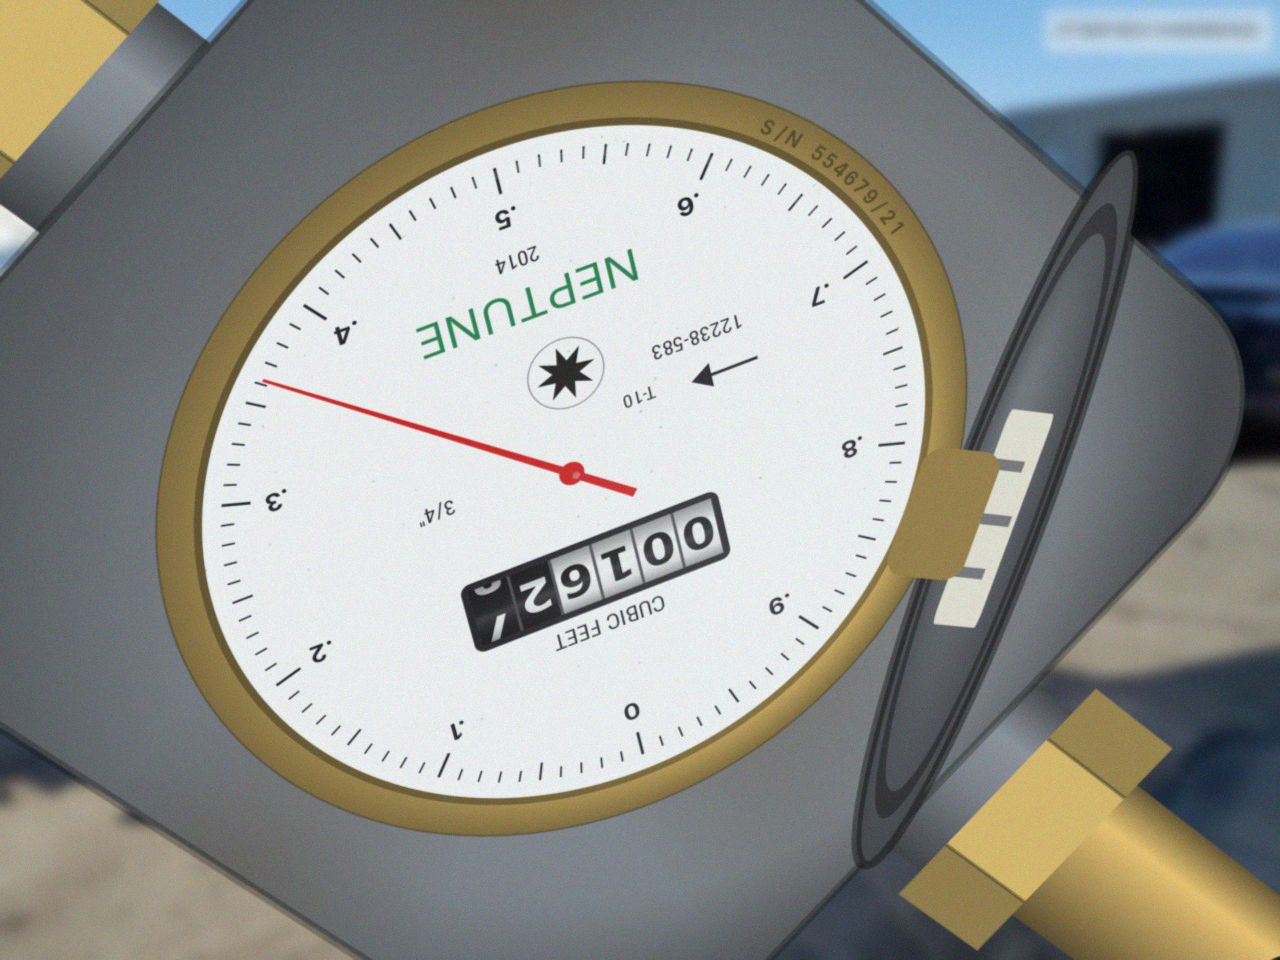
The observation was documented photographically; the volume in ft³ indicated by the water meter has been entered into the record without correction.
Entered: 1627.36 ft³
